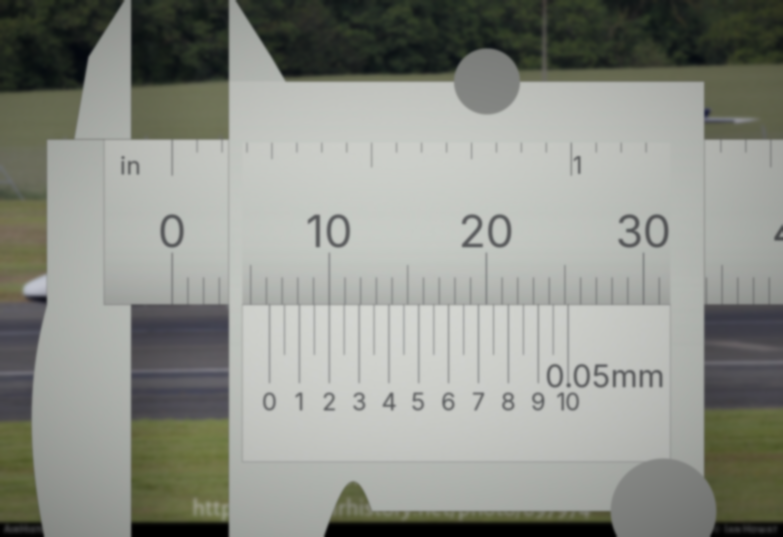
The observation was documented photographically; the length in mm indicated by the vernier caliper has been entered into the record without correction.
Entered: 6.2 mm
